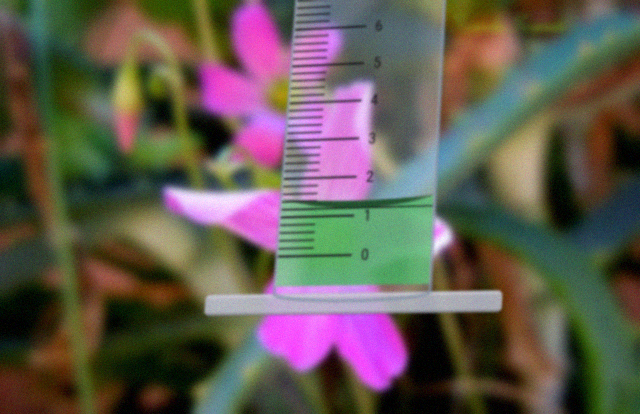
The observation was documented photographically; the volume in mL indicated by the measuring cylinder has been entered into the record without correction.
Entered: 1.2 mL
